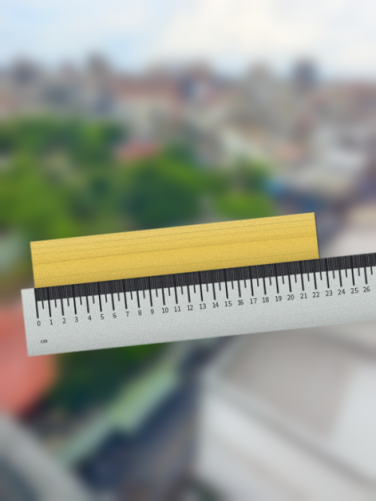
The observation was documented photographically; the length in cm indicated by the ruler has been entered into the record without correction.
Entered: 22.5 cm
